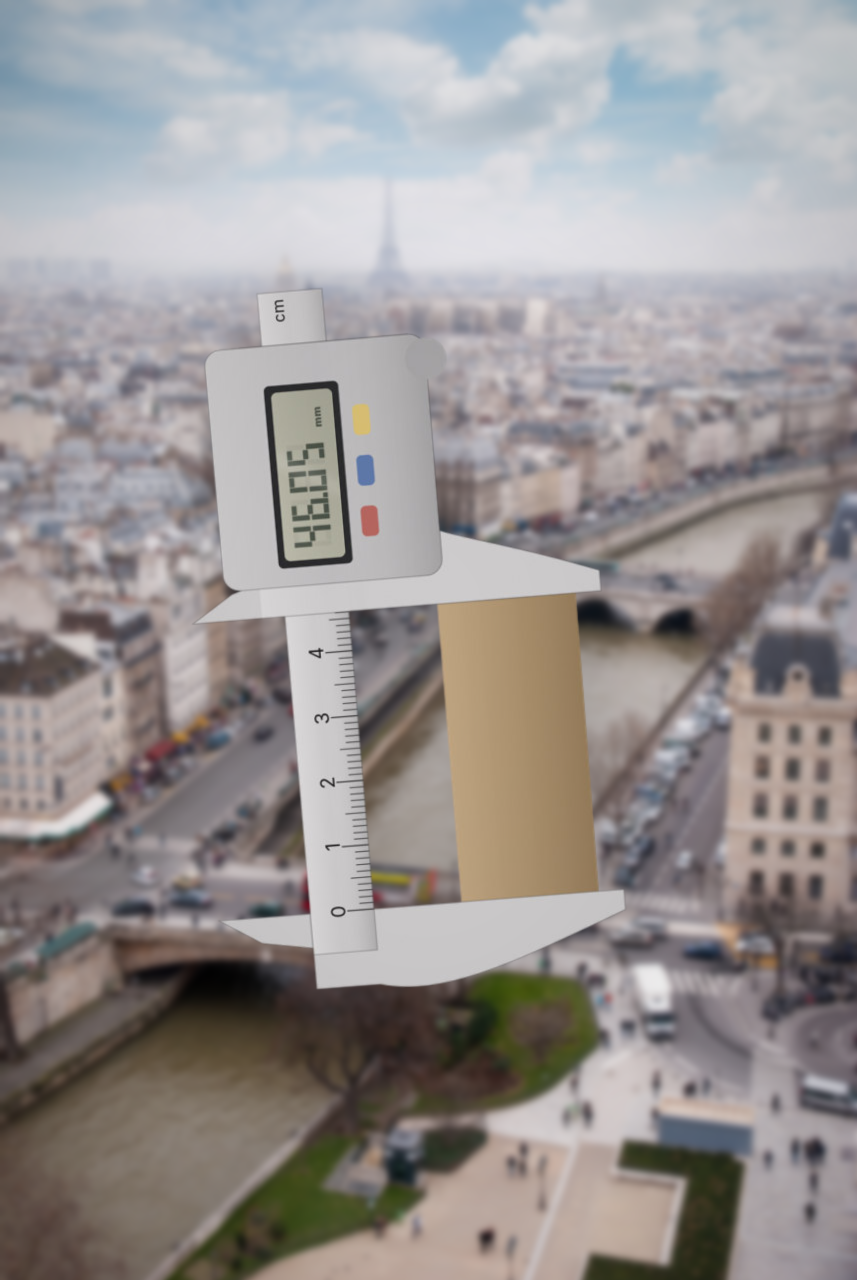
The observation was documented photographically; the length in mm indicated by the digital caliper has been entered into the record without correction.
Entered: 46.05 mm
